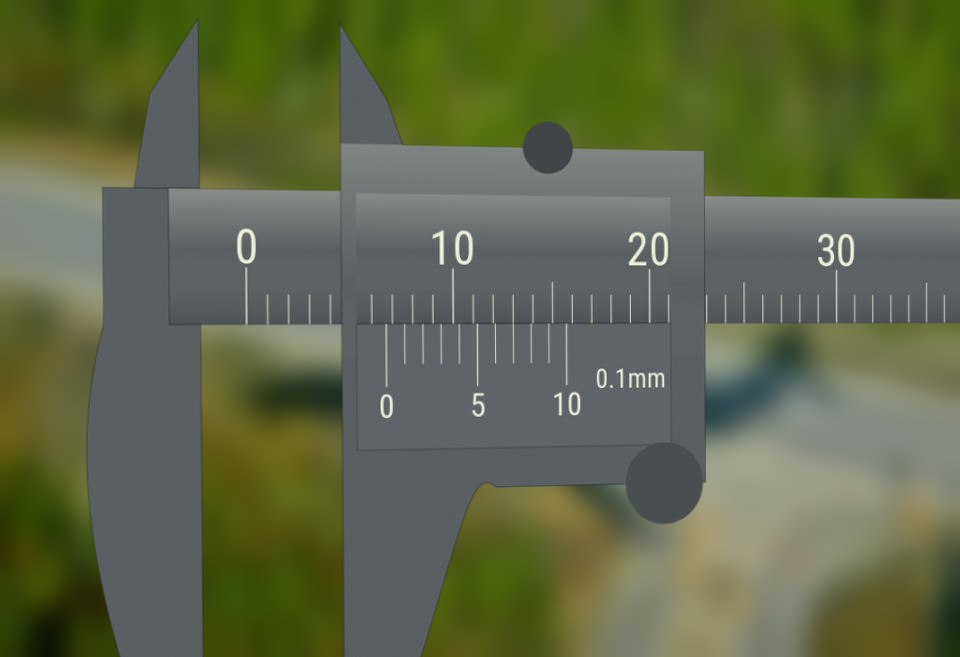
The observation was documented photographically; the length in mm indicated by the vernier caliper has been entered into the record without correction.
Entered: 6.7 mm
